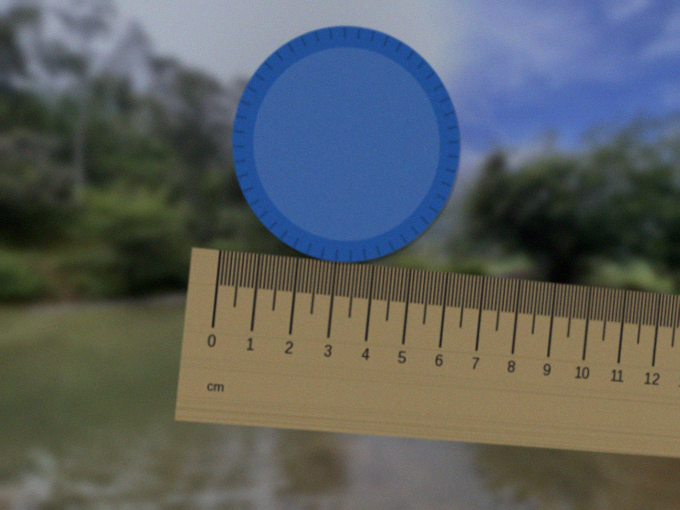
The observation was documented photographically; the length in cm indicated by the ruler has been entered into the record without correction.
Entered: 6 cm
